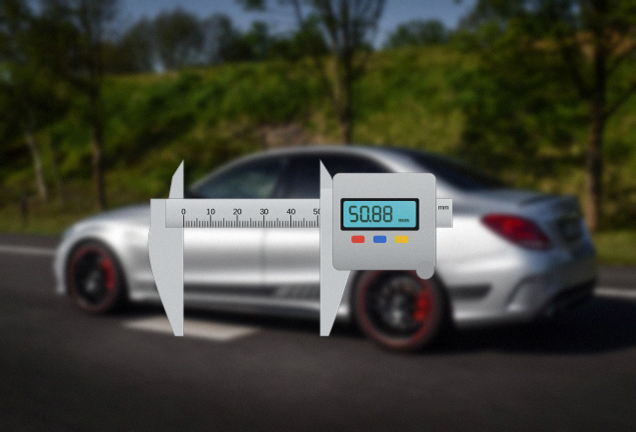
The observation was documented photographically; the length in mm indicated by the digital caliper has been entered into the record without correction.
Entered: 50.88 mm
